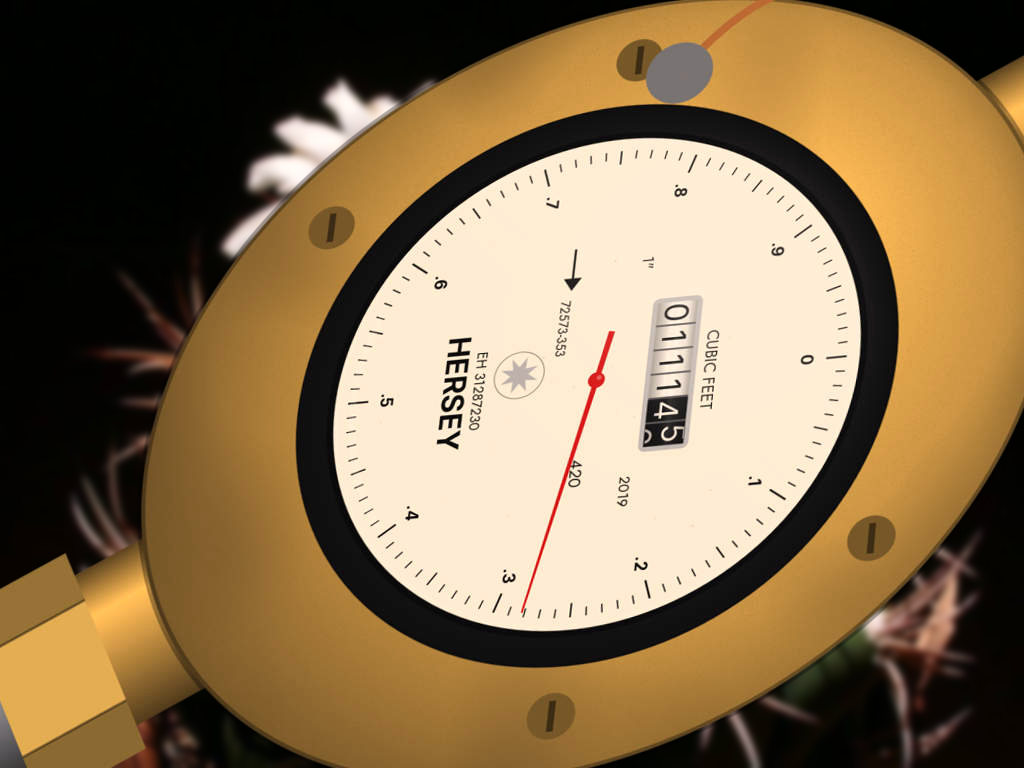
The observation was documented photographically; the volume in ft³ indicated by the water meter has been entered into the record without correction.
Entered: 11145.28 ft³
